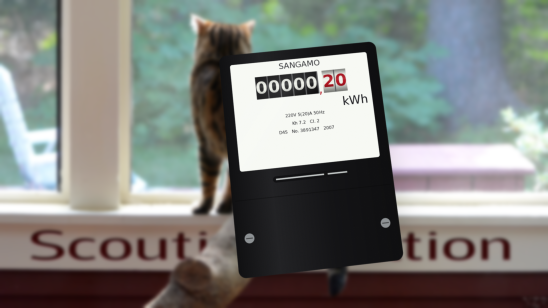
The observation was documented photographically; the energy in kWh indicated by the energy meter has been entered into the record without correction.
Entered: 0.20 kWh
